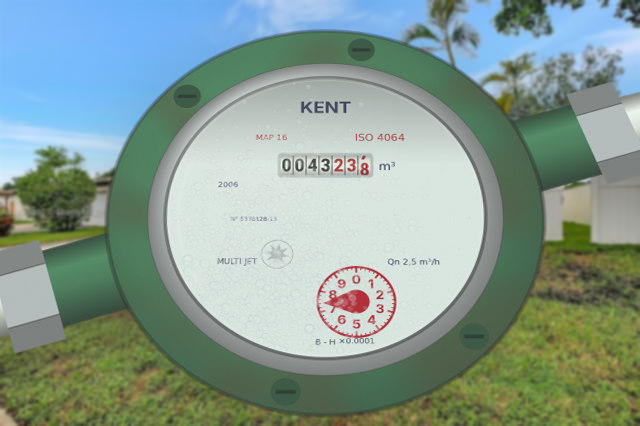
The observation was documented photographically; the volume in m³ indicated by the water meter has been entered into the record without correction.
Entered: 43.2377 m³
